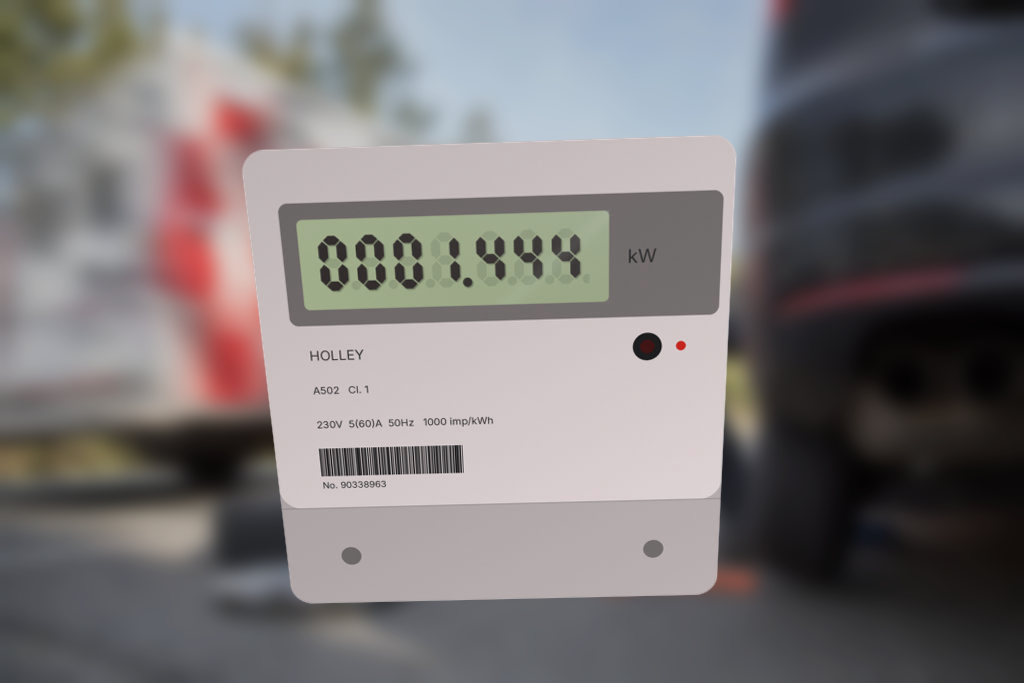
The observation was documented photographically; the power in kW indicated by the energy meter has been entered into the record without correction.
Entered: 1.444 kW
